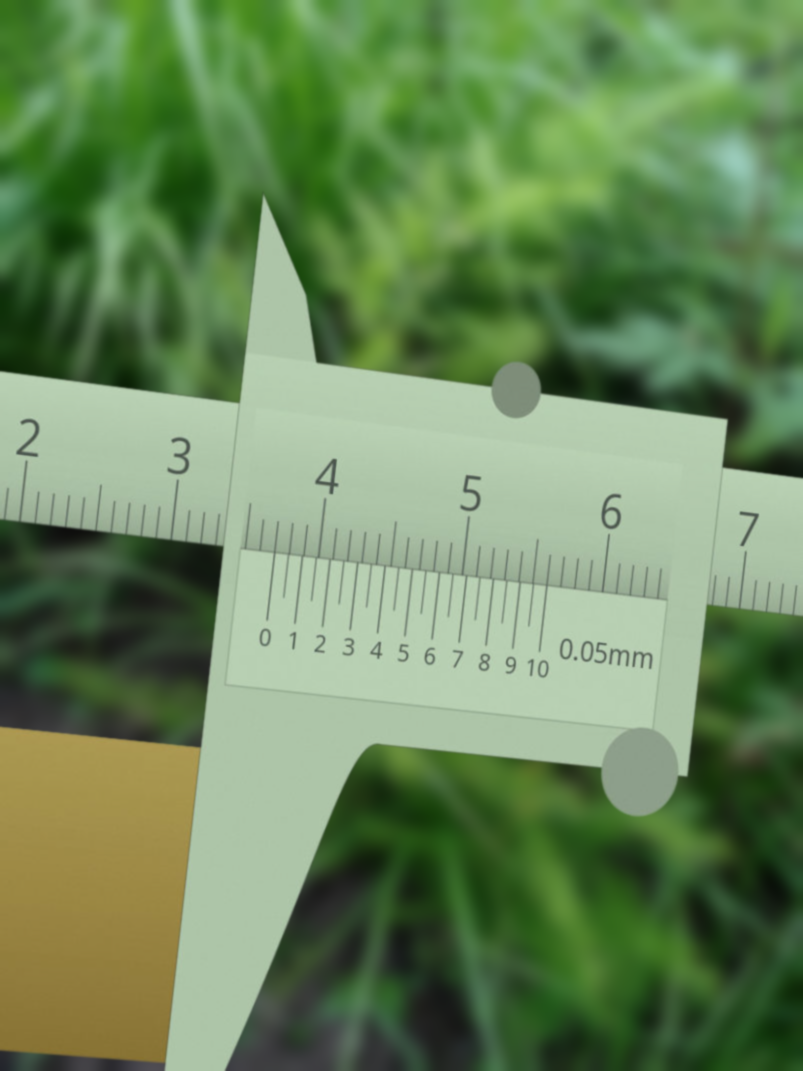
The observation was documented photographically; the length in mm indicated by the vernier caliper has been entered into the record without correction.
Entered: 37.0 mm
